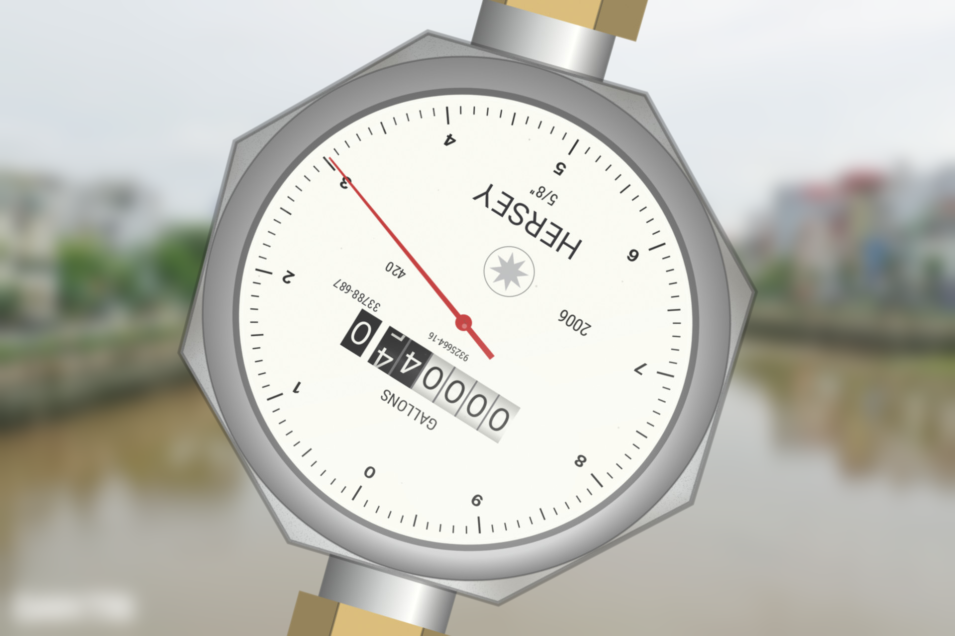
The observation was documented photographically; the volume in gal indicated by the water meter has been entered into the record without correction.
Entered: 443.0 gal
